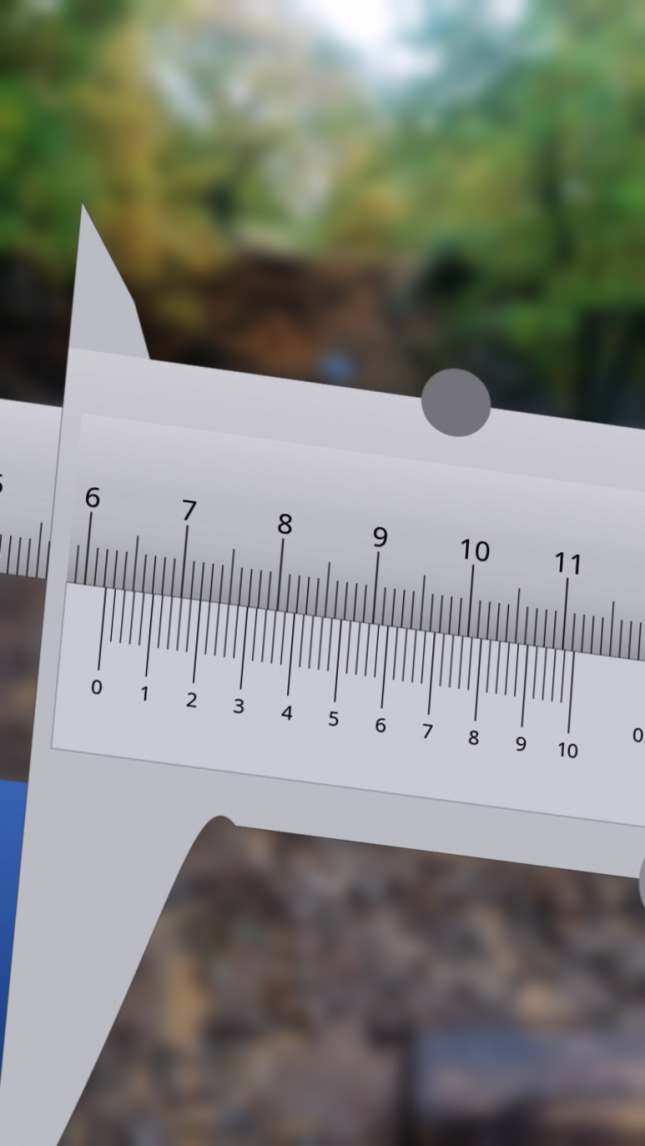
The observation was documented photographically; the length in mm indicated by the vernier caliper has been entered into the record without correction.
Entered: 62.2 mm
